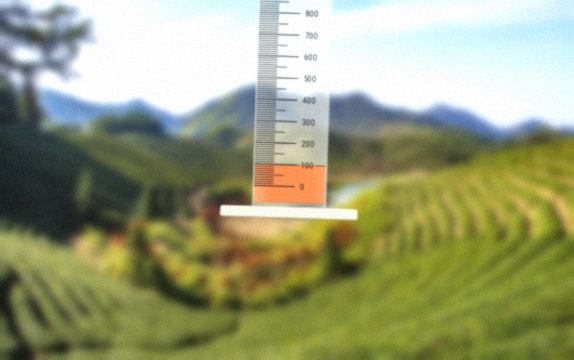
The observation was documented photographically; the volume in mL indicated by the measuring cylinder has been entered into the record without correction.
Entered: 100 mL
